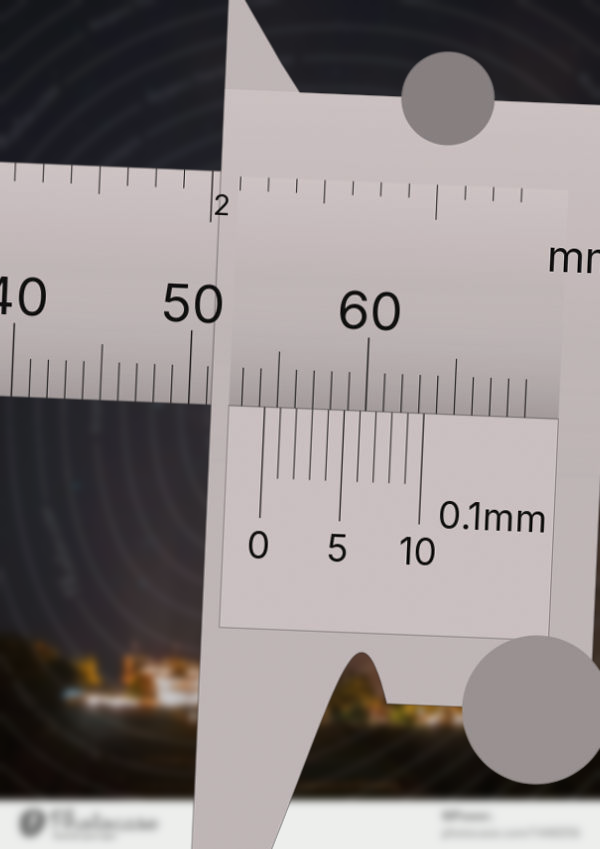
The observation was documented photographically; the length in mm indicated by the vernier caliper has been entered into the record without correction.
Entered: 54.3 mm
